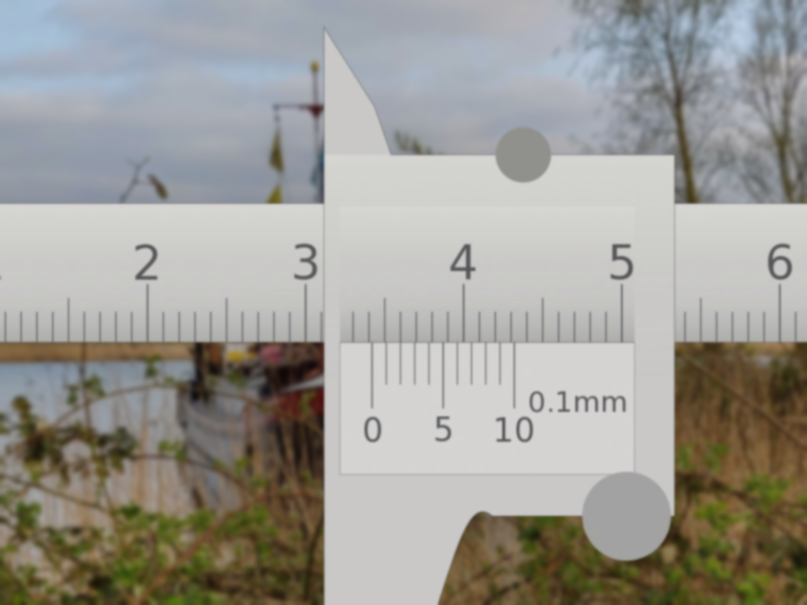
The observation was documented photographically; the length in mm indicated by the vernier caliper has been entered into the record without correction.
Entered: 34.2 mm
